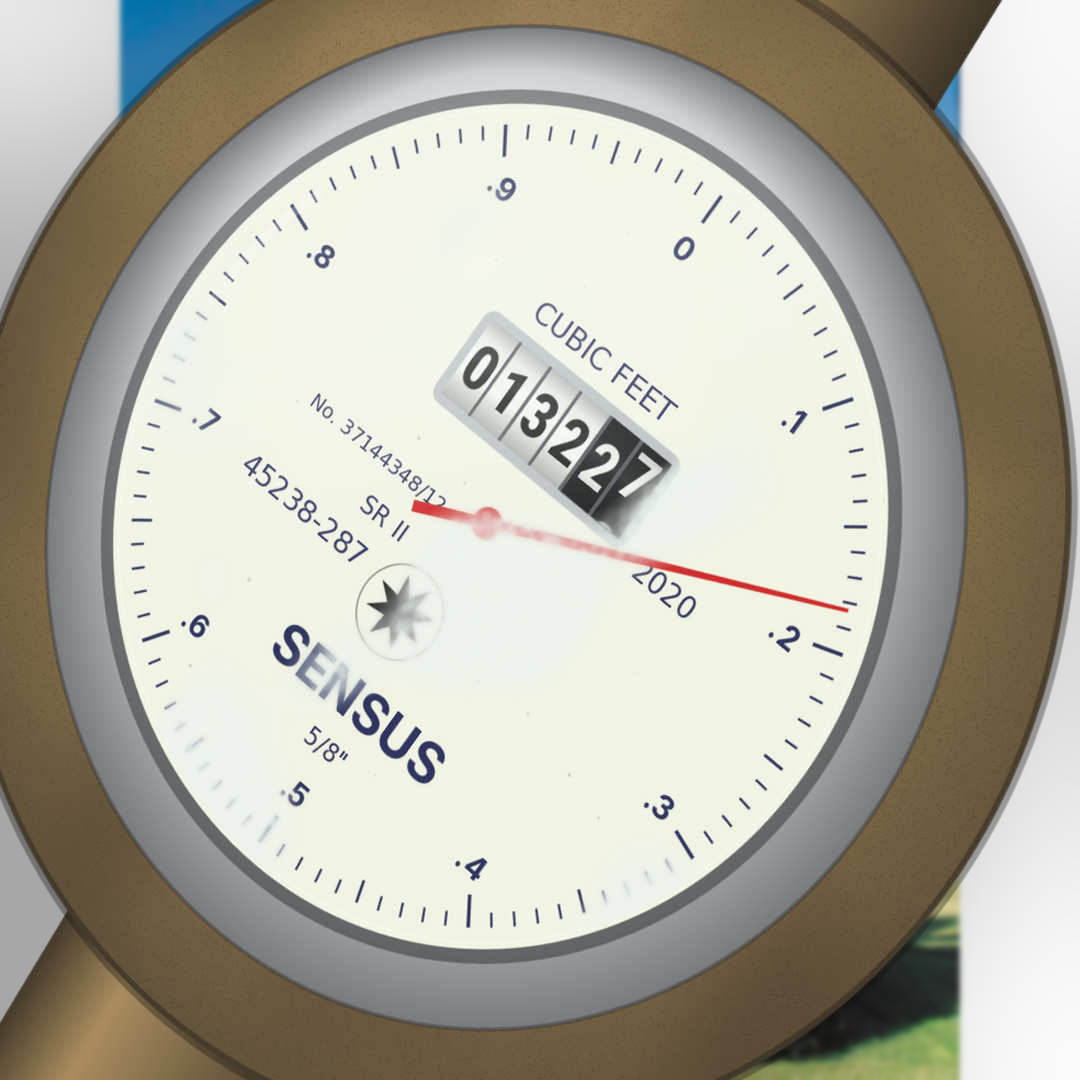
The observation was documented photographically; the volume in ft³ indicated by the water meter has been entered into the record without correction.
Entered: 13227.18 ft³
